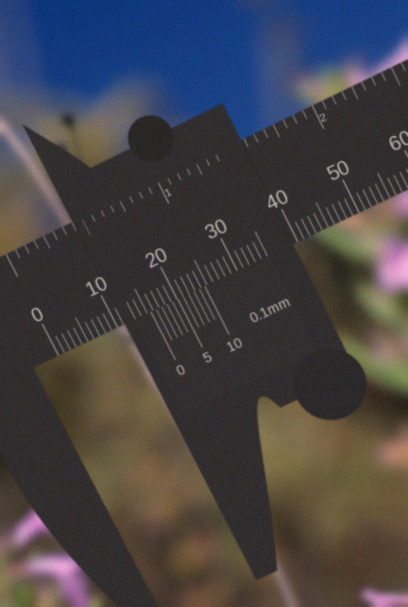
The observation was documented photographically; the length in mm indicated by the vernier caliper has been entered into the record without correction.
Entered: 15.6 mm
